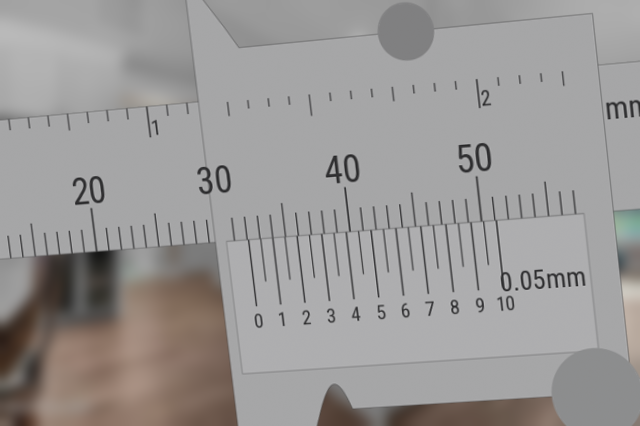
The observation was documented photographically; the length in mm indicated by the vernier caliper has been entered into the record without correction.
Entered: 32.1 mm
